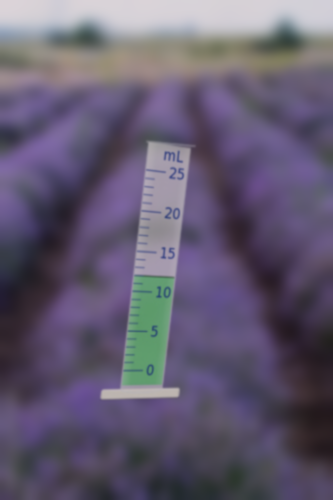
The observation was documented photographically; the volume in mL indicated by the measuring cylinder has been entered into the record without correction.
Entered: 12 mL
